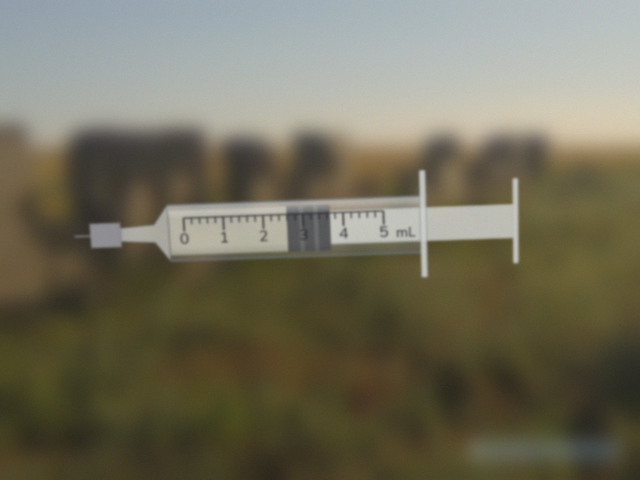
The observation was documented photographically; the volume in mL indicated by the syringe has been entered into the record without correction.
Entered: 2.6 mL
